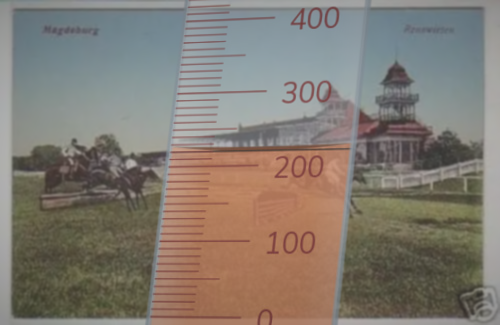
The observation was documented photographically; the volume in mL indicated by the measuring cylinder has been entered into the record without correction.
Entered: 220 mL
